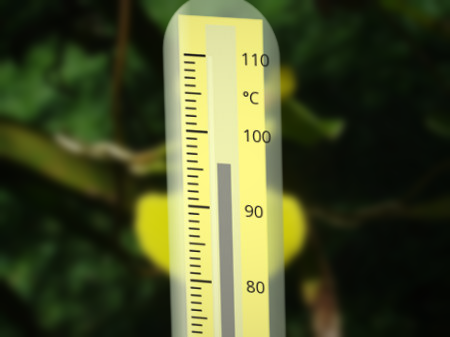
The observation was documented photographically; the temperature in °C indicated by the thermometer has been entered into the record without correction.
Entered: 96 °C
